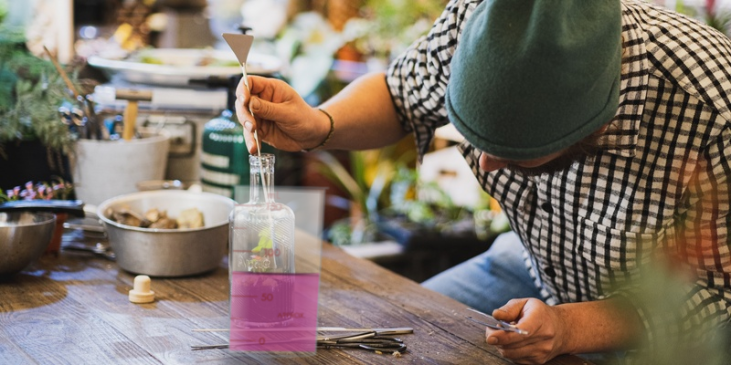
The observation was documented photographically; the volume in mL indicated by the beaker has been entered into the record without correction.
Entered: 75 mL
